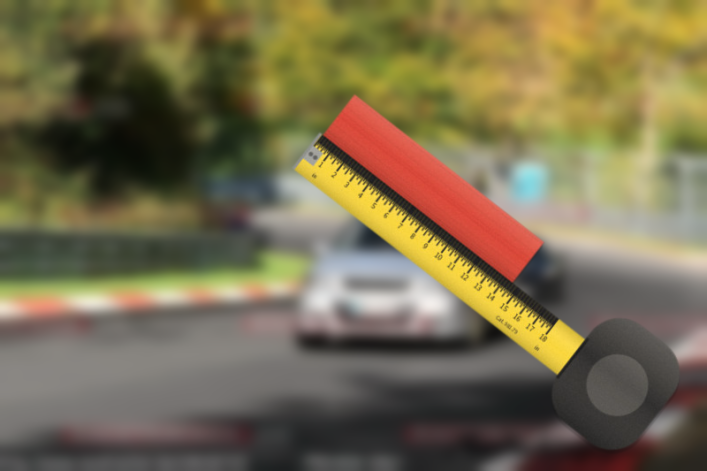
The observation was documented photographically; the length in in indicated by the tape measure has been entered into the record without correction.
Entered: 14.5 in
